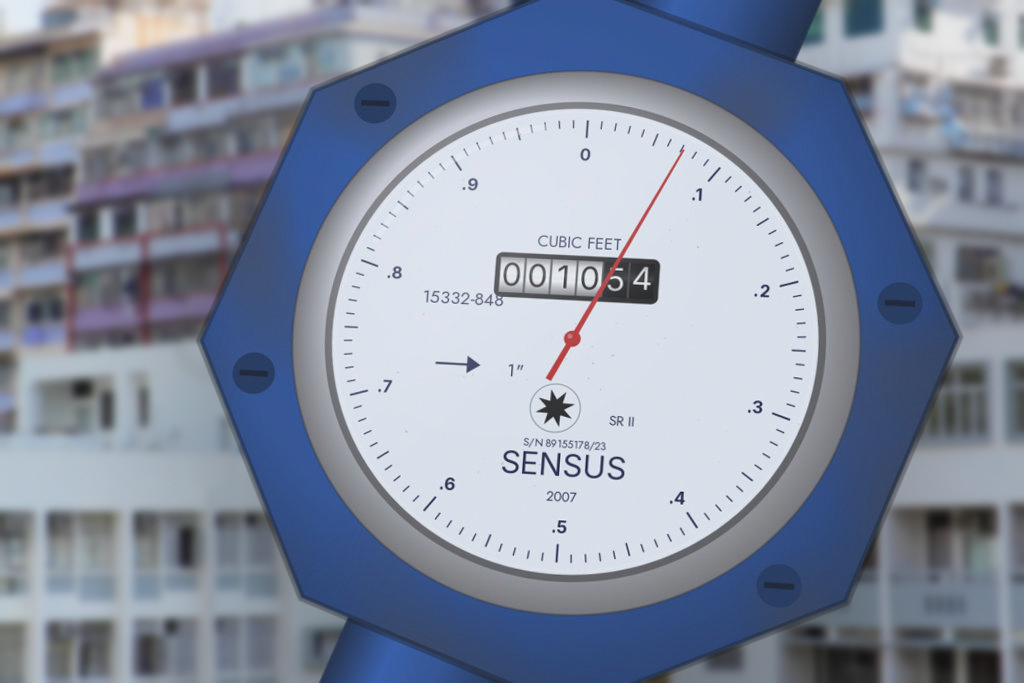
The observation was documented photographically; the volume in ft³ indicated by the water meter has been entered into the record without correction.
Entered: 1054.07 ft³
